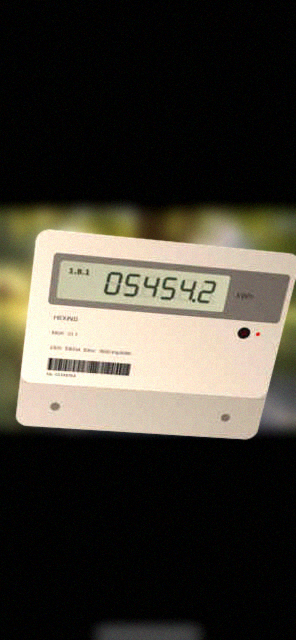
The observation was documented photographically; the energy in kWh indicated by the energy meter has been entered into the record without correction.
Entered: 5454.2 kWh
